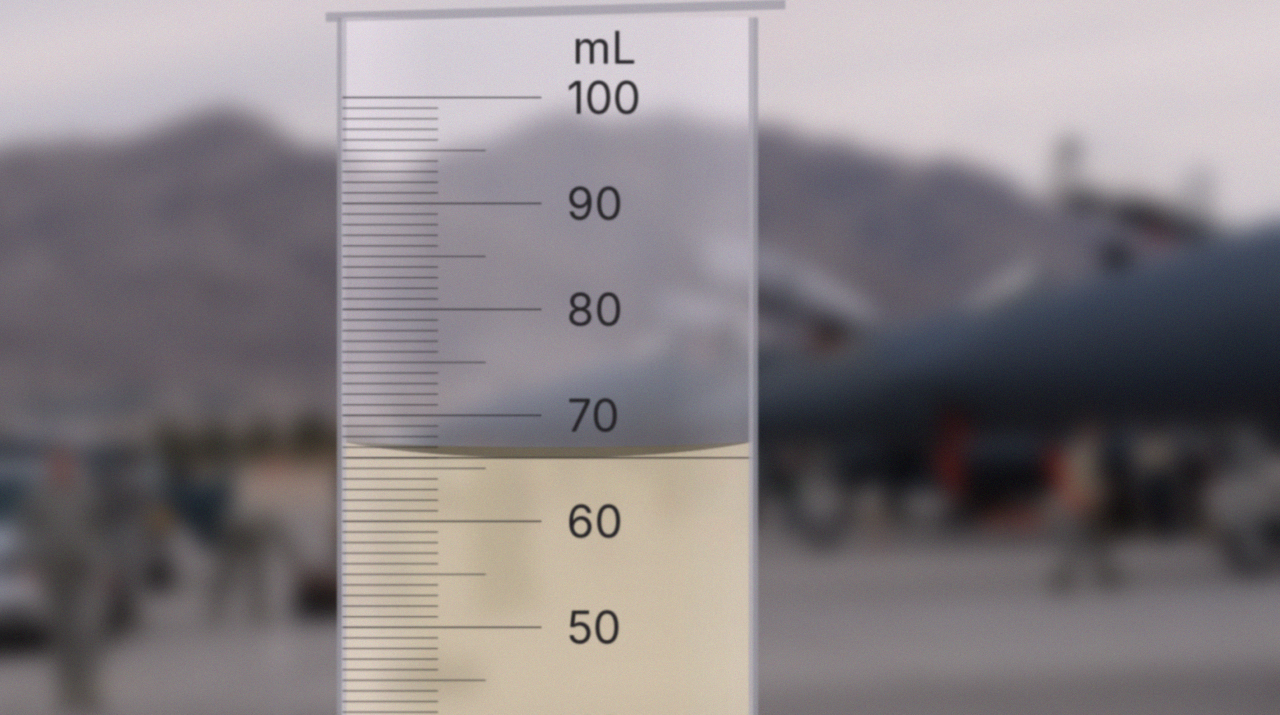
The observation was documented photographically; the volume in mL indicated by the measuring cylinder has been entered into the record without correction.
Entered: 66 mL
